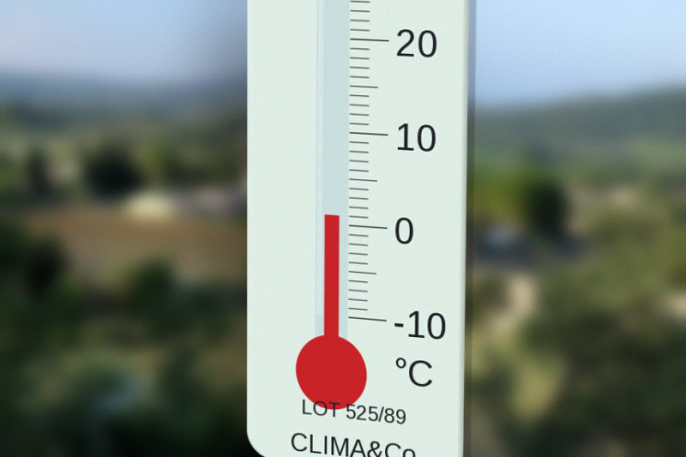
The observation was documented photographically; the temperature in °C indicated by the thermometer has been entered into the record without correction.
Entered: 1 °C
